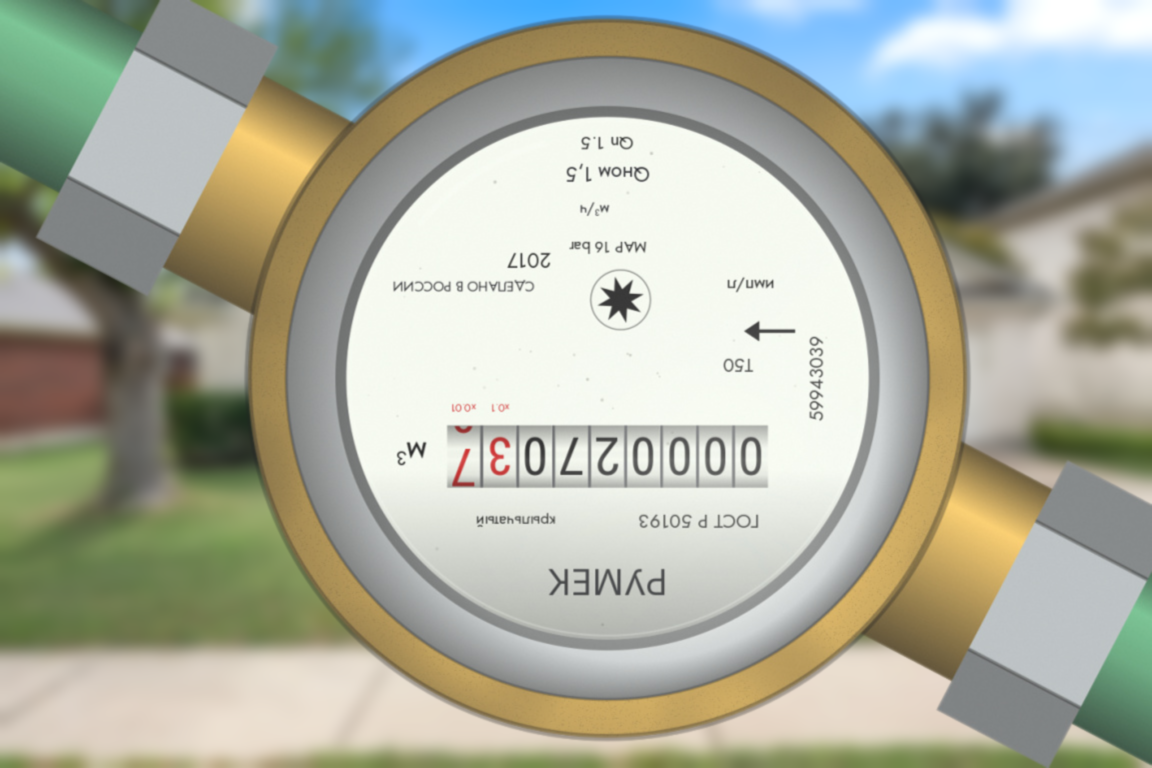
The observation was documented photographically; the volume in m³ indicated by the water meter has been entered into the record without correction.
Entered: 270.37 m³
